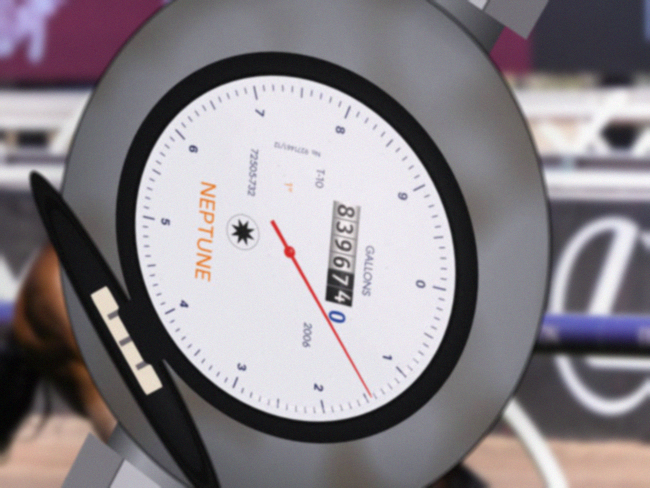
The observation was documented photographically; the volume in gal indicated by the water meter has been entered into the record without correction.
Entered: 8396741.4 gal
